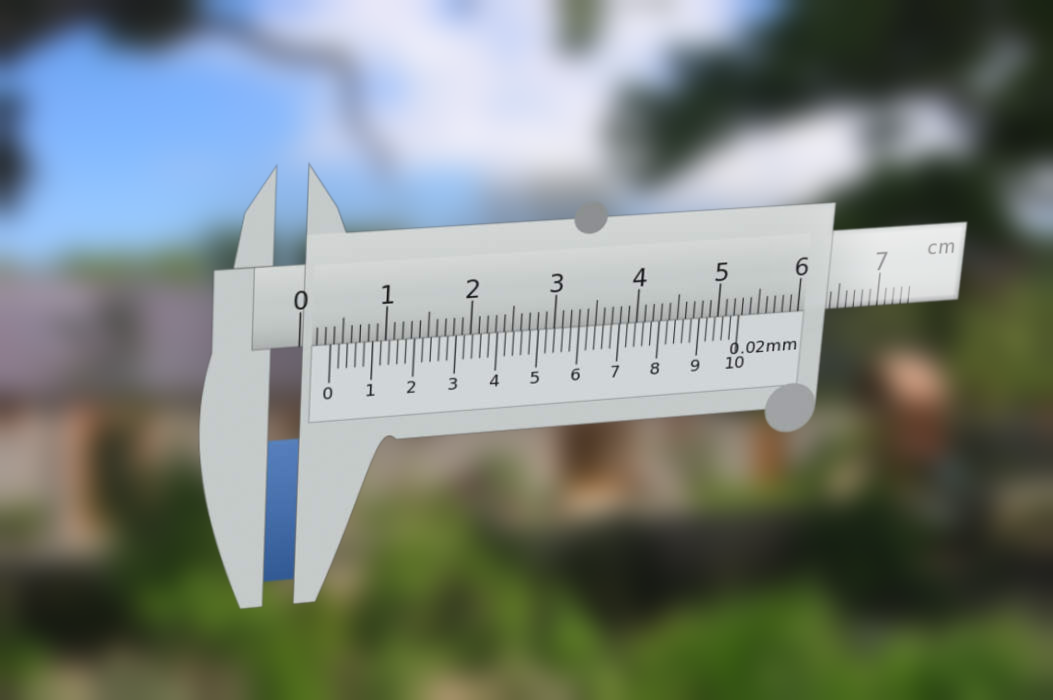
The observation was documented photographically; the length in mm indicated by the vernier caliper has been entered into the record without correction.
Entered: 3.6 mm
